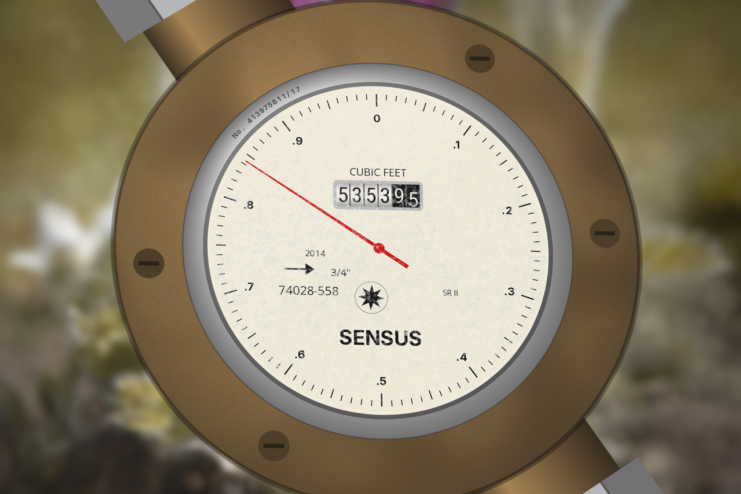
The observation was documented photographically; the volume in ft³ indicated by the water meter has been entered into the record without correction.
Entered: 535394.84 ft³
